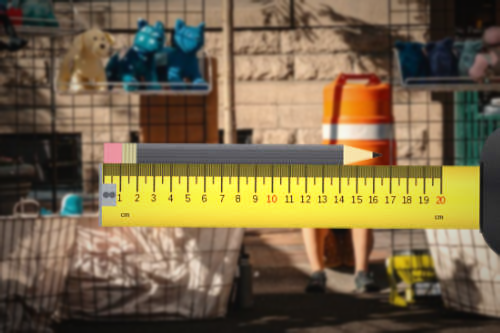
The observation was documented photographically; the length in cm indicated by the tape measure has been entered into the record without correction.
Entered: 16.5 cm
